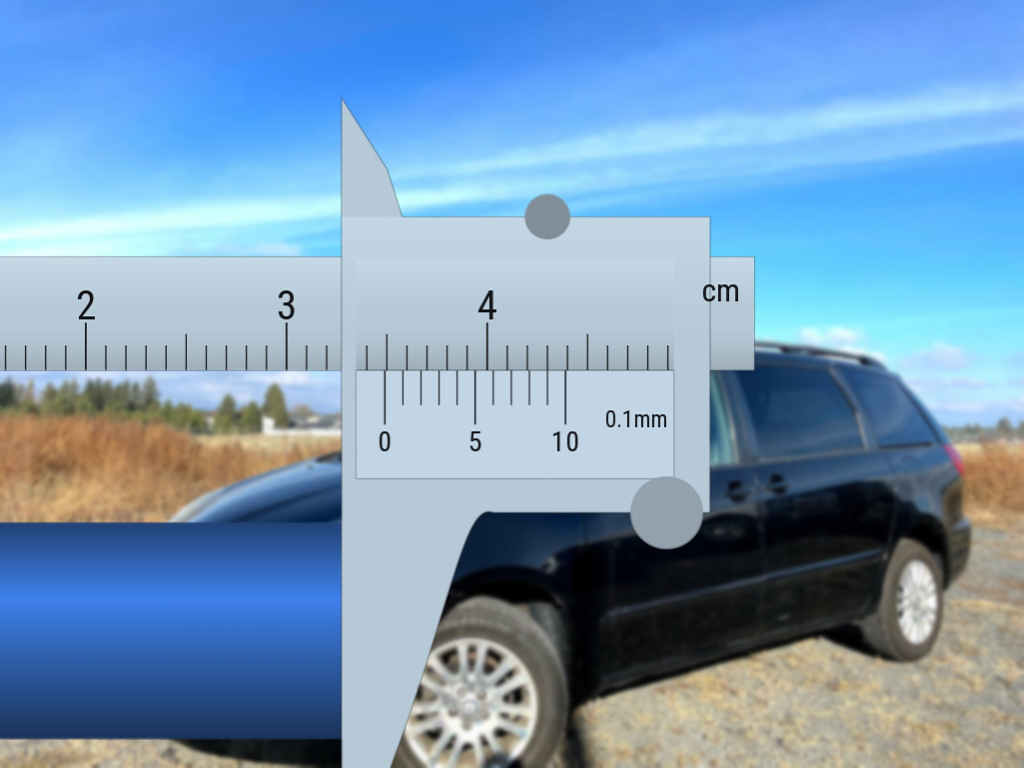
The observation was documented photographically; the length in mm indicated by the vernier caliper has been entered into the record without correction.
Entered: 34.9 mm
